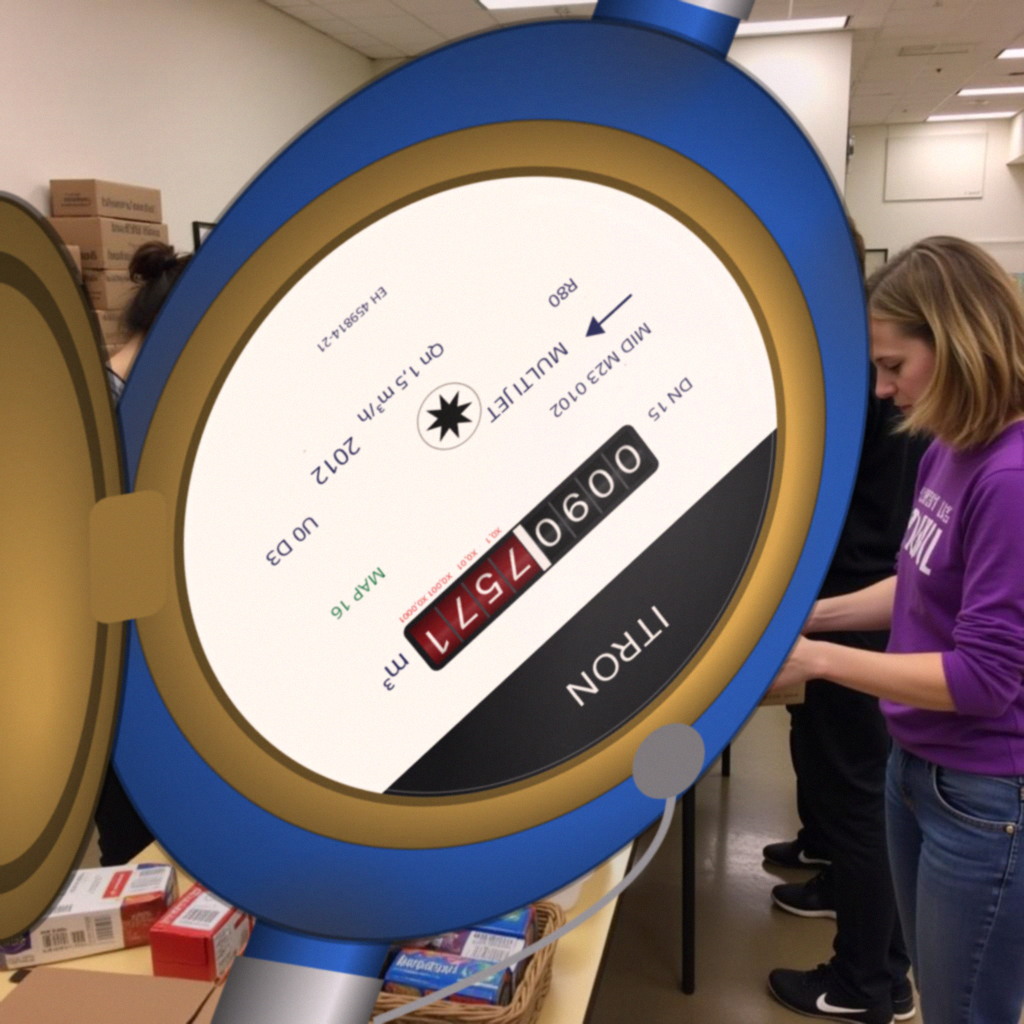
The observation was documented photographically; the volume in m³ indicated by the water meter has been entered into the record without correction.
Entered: 90.7571 m³
